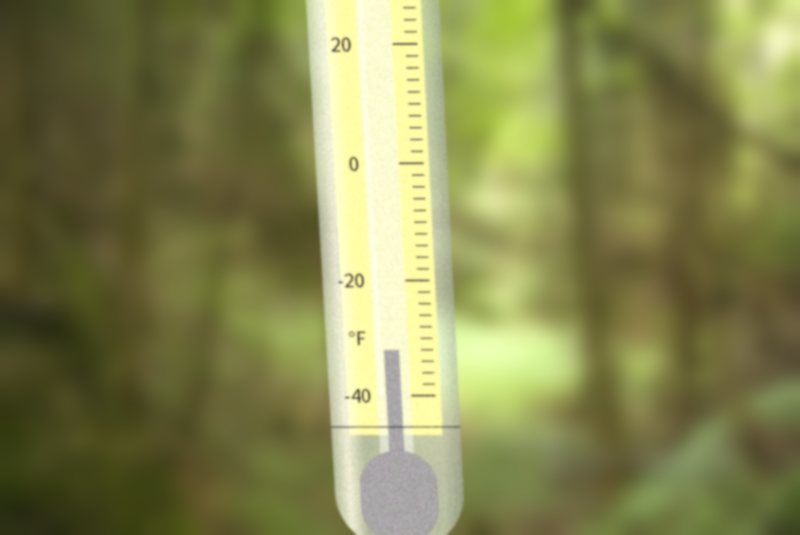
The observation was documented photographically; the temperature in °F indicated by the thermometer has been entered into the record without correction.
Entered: -32 °F
